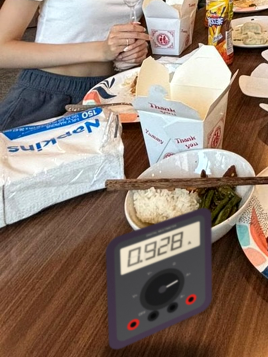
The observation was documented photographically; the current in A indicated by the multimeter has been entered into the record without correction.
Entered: 0.928 A
